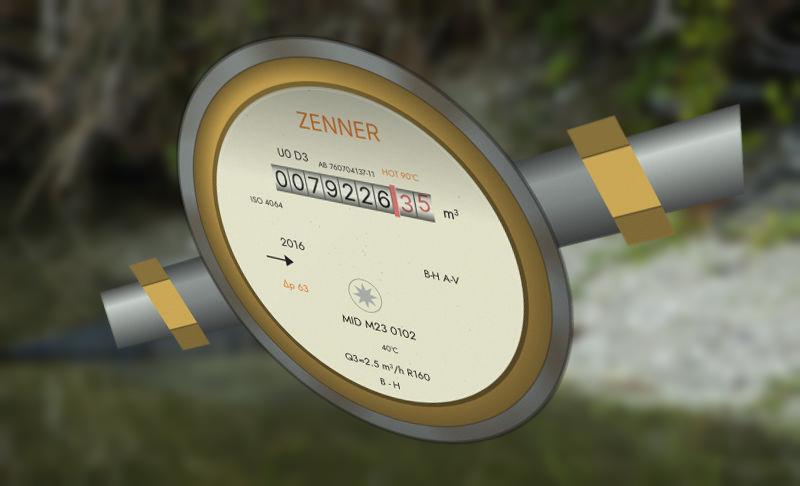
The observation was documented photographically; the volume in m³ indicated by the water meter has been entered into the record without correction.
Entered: 79226.35 m³
